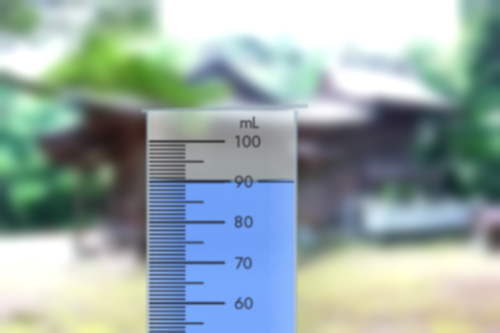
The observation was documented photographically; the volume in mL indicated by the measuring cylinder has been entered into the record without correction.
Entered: 90 mL
